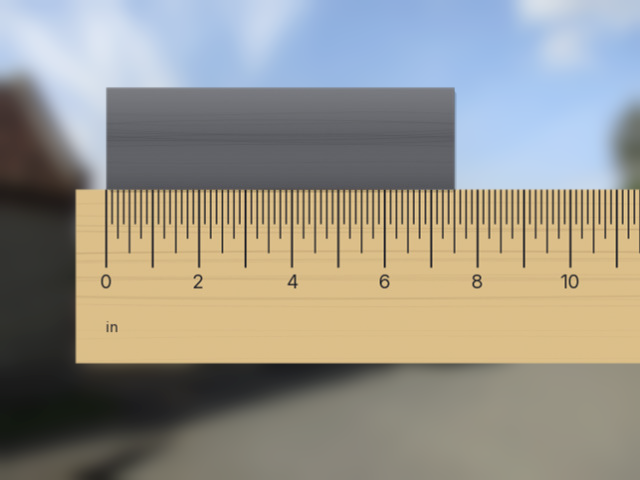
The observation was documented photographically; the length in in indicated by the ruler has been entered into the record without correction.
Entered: 7.5 in
